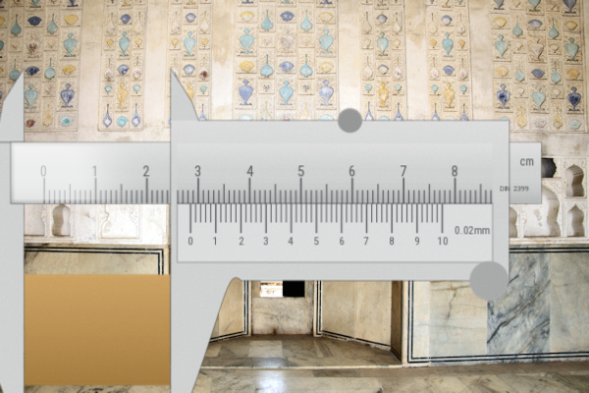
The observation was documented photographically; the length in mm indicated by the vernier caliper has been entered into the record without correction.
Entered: 28.5 mm
